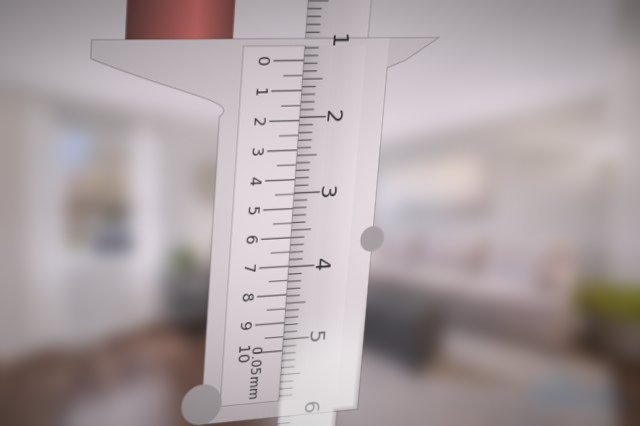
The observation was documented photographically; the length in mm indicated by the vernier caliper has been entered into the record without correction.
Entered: 12.6 mm
